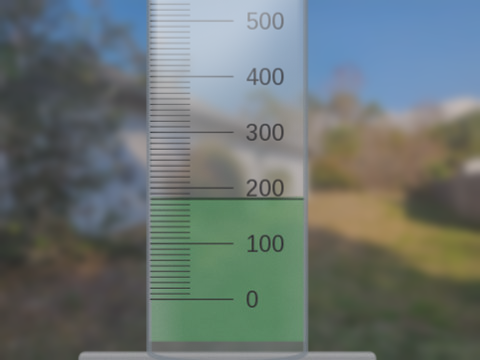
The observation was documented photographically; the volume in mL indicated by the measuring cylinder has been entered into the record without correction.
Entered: 180 mL
